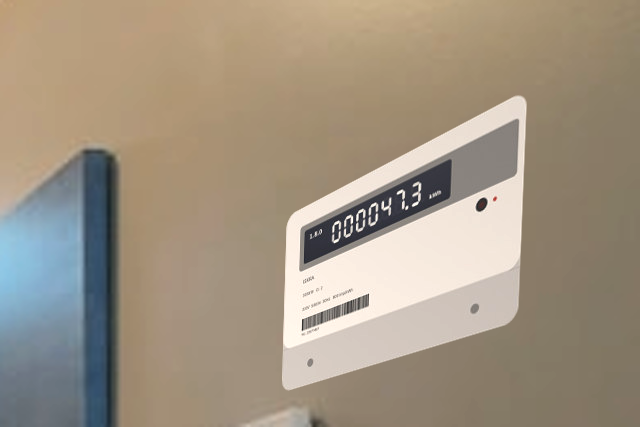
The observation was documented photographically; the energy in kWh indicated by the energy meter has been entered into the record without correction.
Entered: 47.3 kWh
